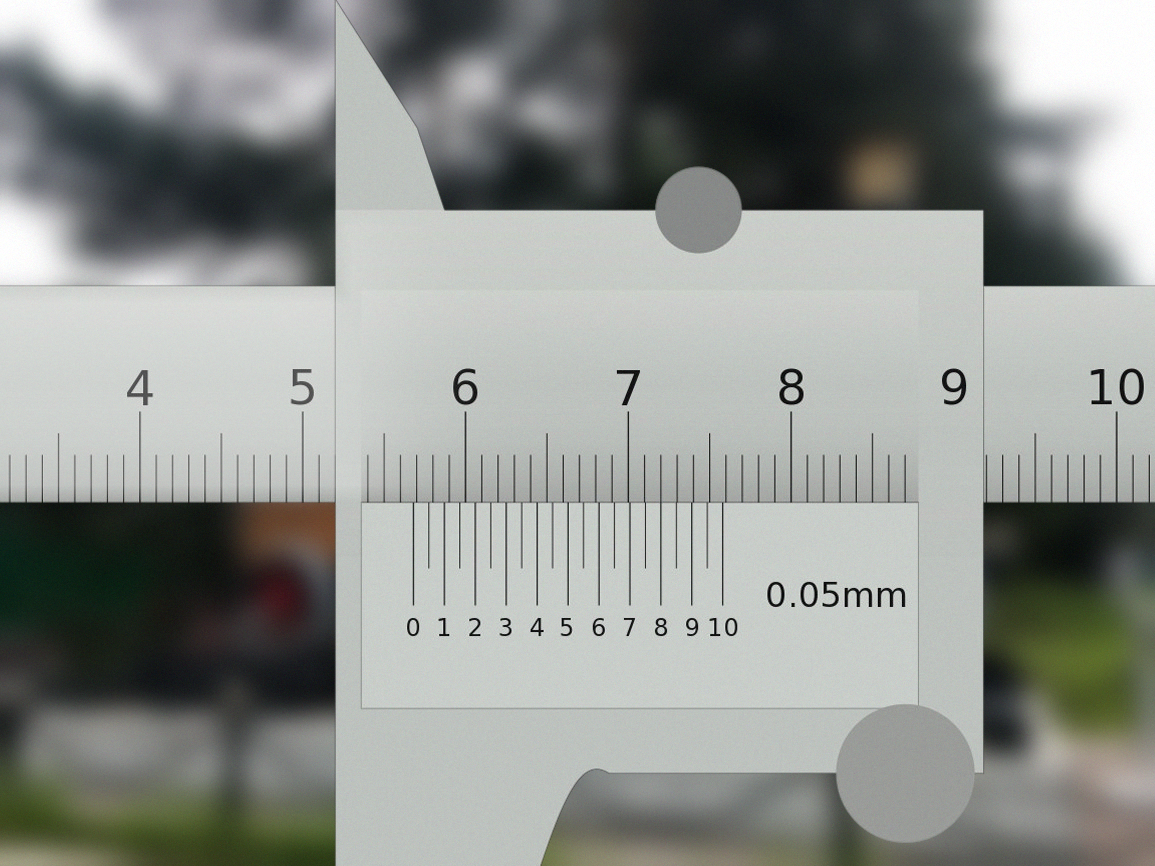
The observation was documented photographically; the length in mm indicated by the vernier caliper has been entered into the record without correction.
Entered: 56.8 mm
